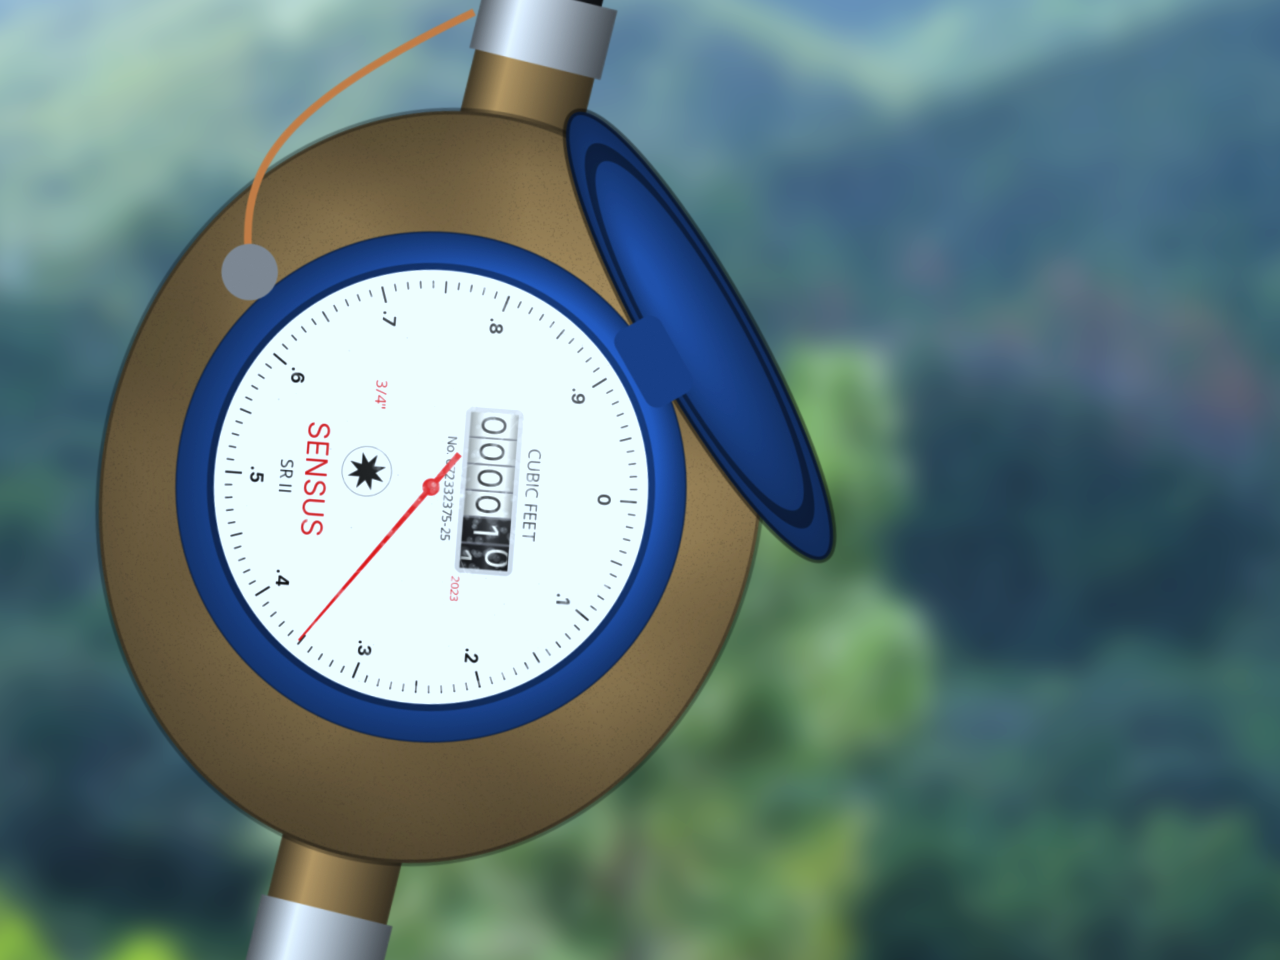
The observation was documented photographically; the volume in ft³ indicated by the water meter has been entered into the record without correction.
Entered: 10.35 ft³
